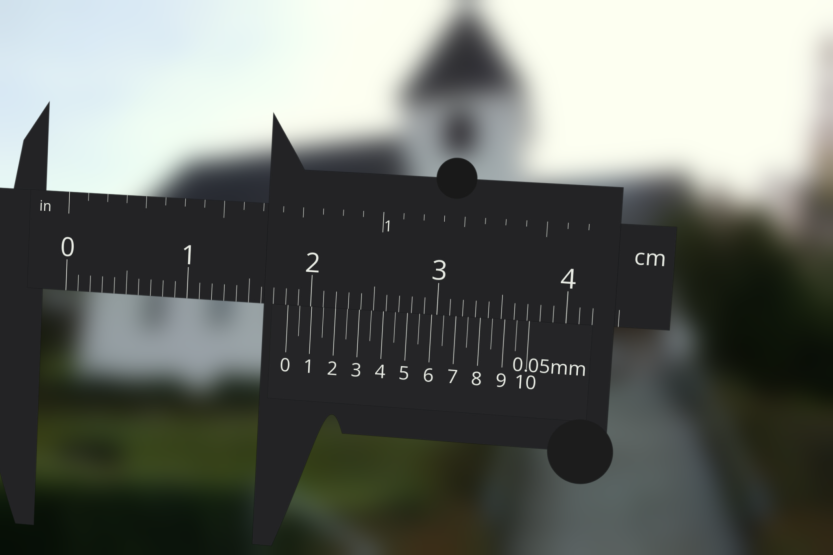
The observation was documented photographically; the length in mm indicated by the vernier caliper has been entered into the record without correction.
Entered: 18.2 mm
